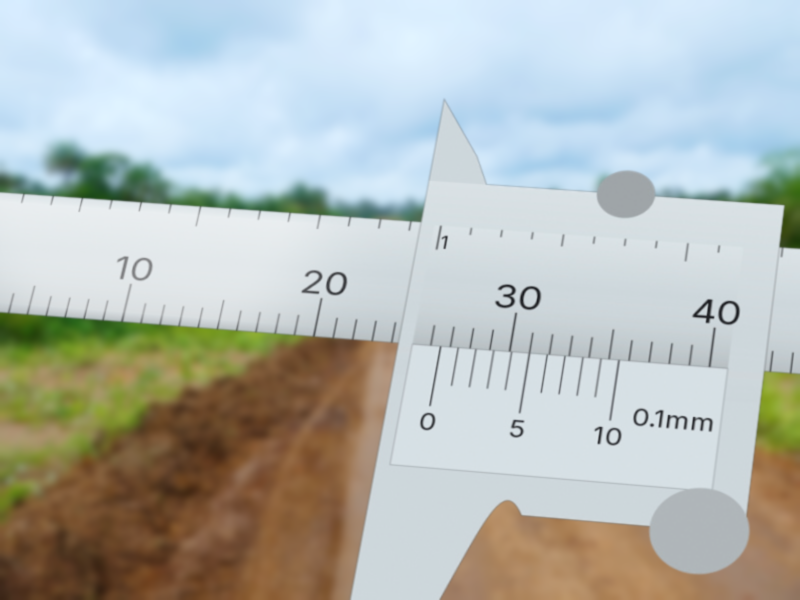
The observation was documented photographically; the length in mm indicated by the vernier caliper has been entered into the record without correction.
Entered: 26.5 mm
